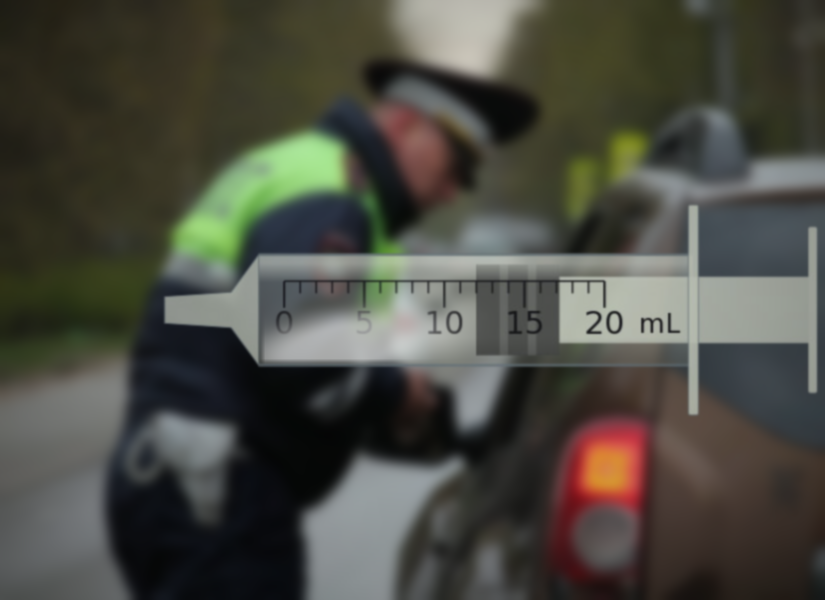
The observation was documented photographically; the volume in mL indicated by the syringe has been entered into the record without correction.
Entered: 12 mL
